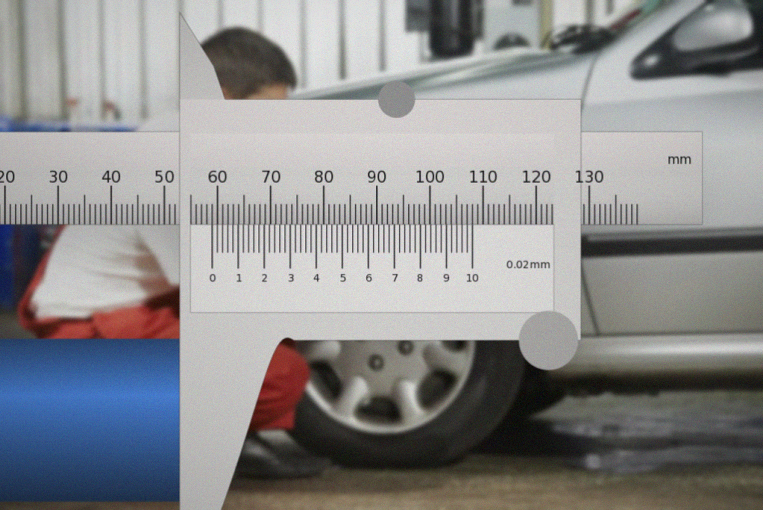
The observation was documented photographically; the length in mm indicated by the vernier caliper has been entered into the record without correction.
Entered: 59.0 mm
